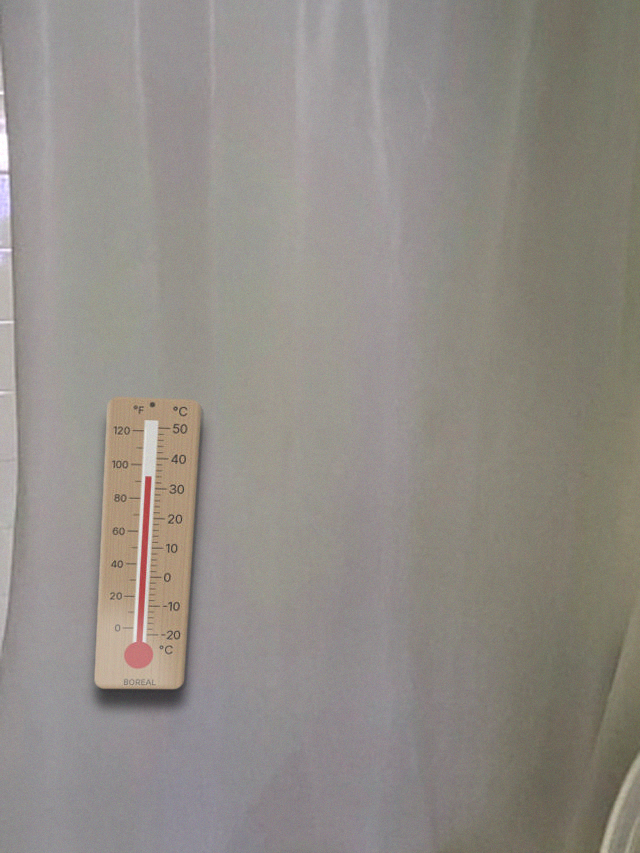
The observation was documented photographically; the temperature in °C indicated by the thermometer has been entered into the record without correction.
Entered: 34 °C
